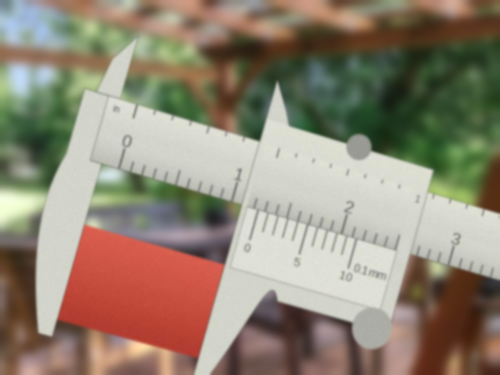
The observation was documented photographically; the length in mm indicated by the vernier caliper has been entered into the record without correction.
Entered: 12.4 mm
